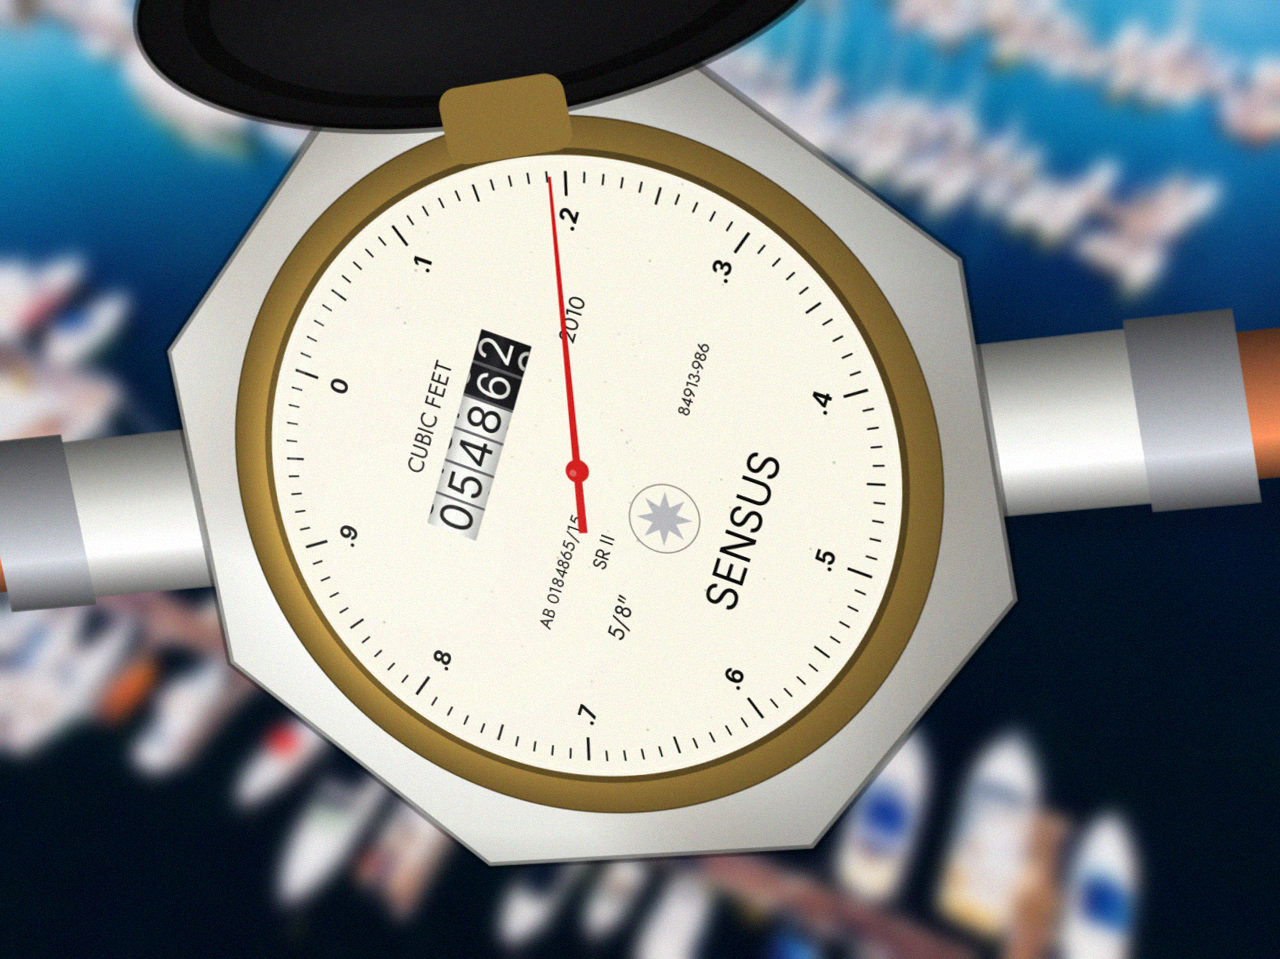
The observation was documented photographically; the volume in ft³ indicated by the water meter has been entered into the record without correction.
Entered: 54862.19 ft³
